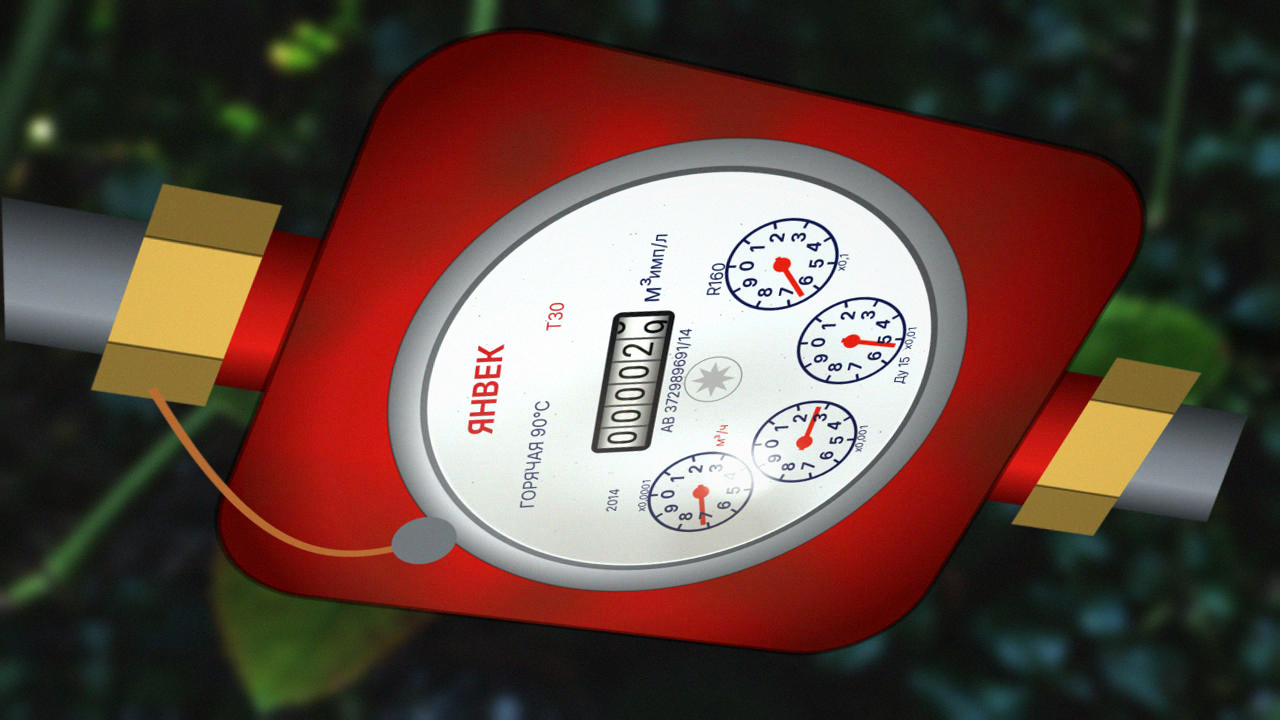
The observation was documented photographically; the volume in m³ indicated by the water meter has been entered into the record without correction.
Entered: 28.6527 m³
